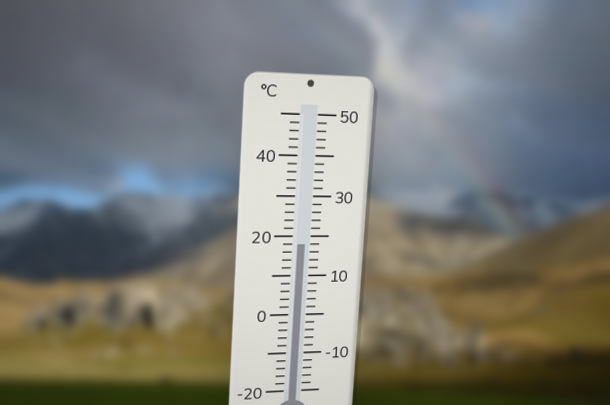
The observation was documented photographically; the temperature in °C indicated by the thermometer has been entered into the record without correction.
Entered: 18 °C
